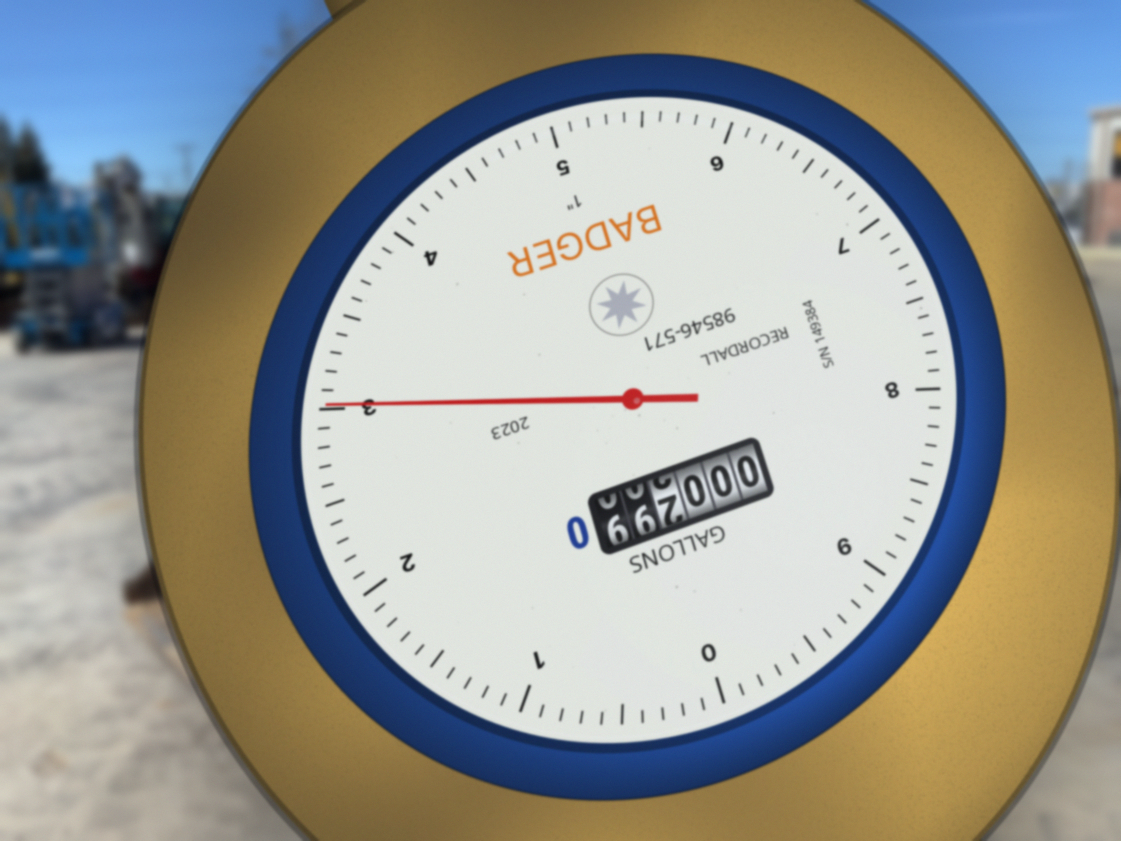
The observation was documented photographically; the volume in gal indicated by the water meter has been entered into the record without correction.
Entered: 2993.0 gal
